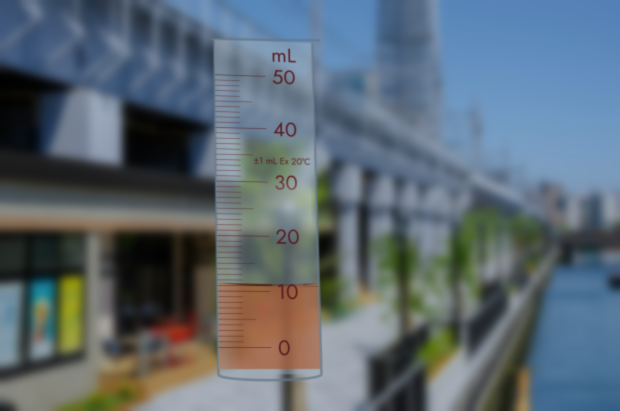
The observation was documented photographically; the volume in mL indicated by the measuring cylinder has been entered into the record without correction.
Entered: 11 mL
